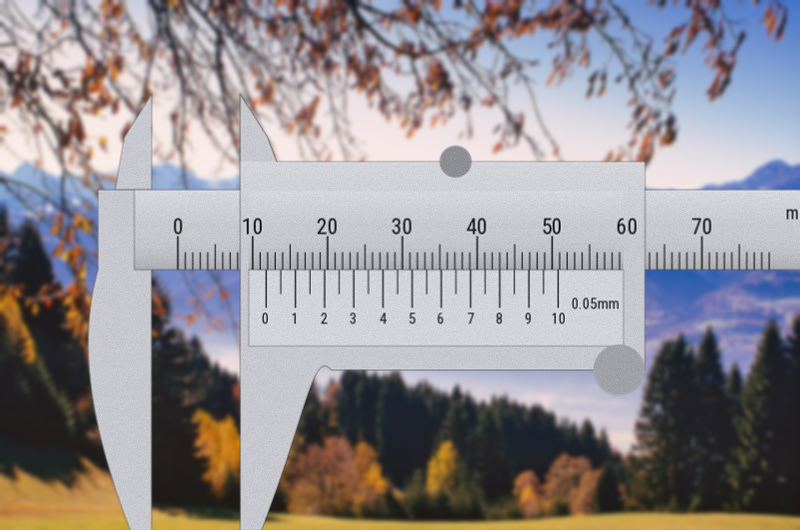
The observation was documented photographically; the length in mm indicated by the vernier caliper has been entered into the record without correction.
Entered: 11.8 mm
